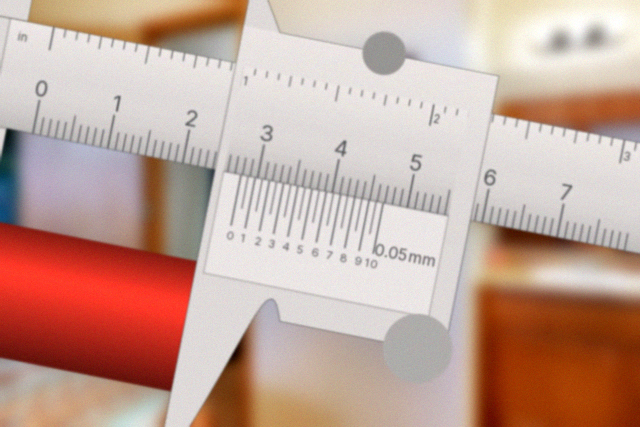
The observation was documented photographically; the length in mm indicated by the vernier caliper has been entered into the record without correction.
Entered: 27.8 mm
